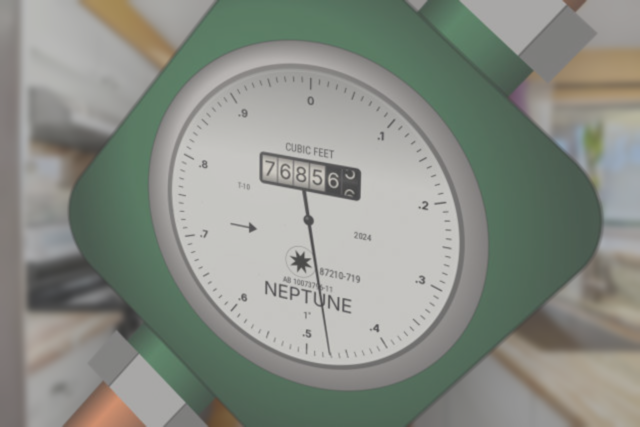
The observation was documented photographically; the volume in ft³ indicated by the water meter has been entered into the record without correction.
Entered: 768565.47 ft³
